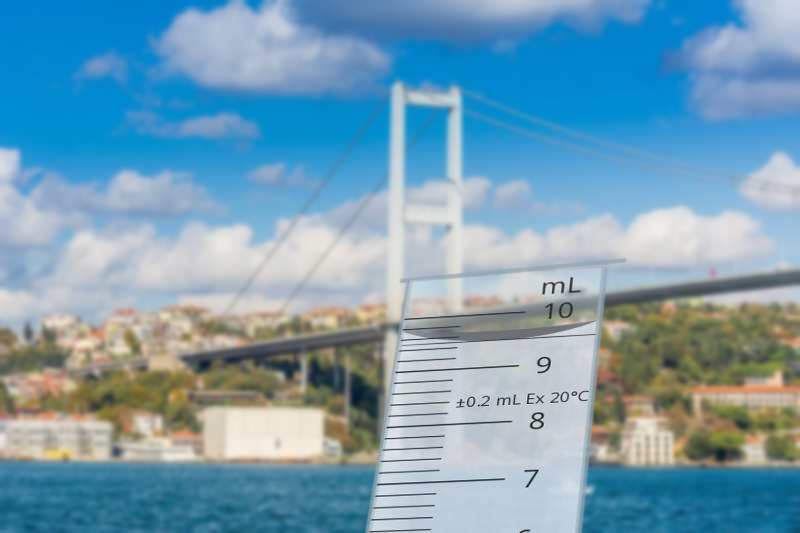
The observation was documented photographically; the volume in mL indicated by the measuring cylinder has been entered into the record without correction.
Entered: 9.5 mL
